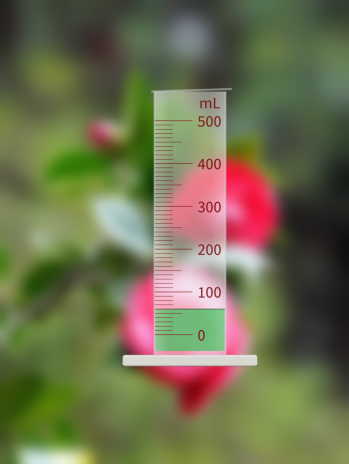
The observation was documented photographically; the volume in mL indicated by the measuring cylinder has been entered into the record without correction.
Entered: 60 mL
